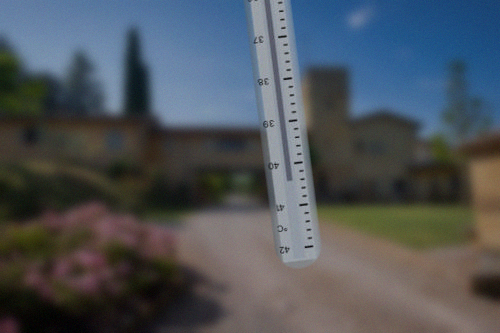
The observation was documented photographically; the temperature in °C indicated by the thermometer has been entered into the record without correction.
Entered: 40.4 °C
